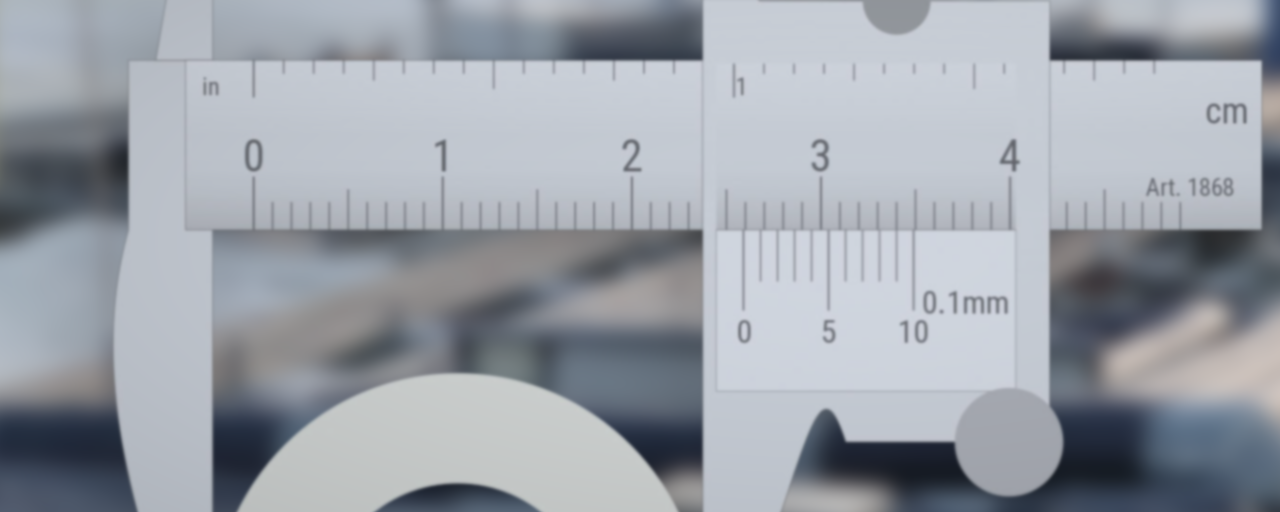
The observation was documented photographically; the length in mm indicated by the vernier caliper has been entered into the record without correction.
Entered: 25.9 mm
